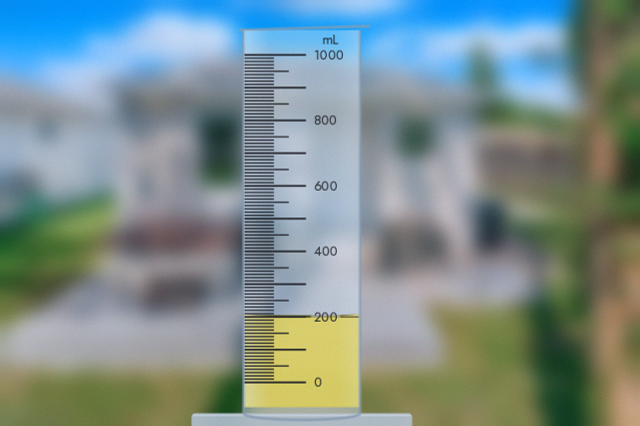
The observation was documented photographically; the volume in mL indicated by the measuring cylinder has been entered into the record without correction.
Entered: 200 mL
